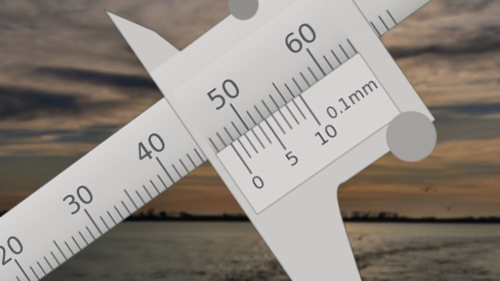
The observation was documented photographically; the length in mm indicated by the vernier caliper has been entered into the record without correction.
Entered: 47.6 mm
